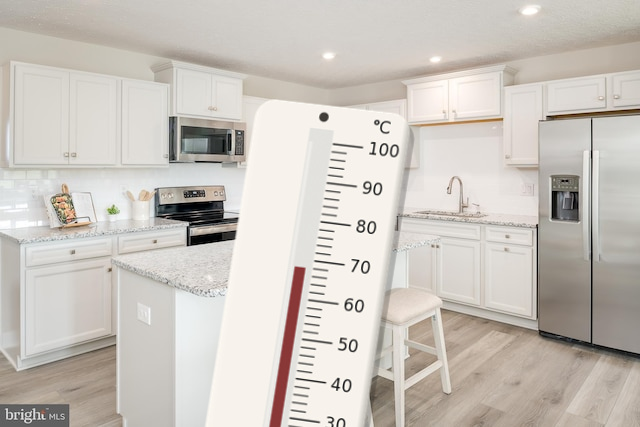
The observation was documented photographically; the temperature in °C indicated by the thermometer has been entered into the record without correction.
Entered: 68 °C
